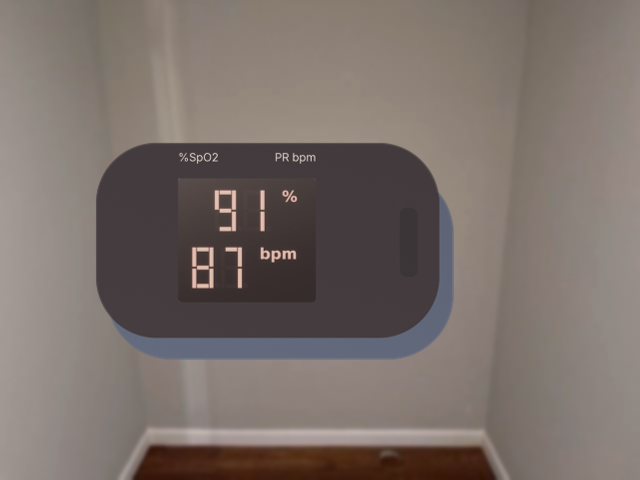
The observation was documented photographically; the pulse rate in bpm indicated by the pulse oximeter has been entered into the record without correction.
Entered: 87 bpm
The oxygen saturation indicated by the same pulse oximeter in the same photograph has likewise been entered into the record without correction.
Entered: 91 %
